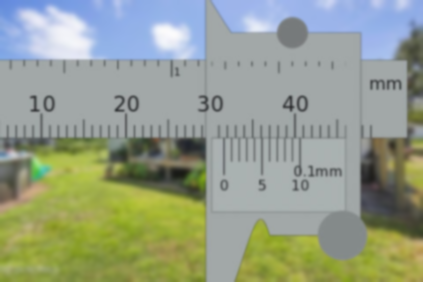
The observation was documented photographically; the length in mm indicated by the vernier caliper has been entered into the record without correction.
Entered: 31.6 mm
